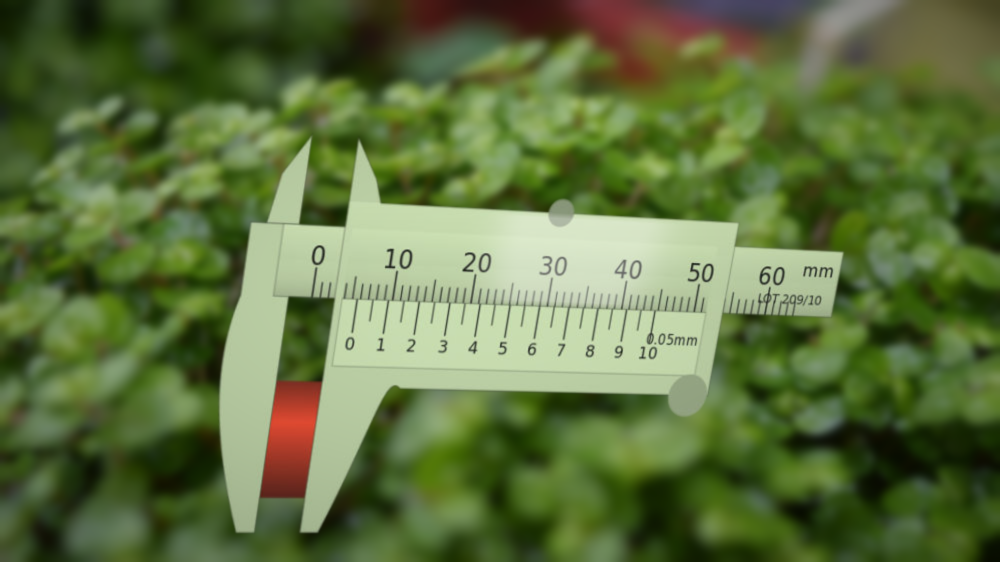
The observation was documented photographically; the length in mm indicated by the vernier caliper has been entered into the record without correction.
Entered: 5.6 mm
